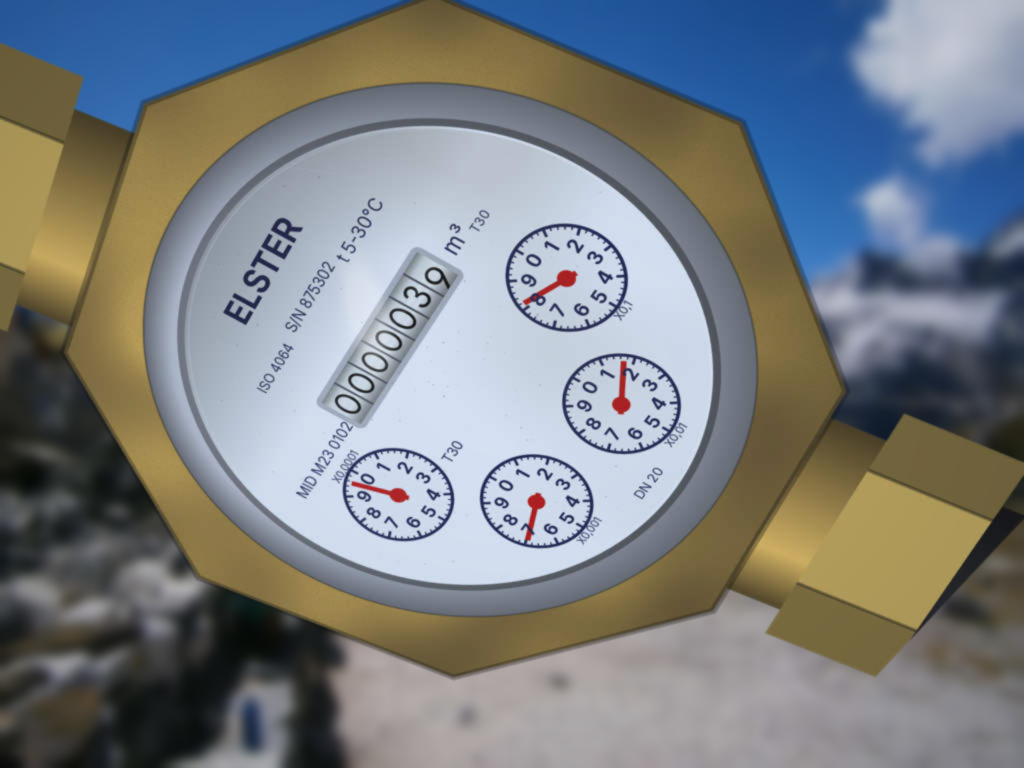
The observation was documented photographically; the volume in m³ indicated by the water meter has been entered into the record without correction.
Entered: 38.8169 m³
